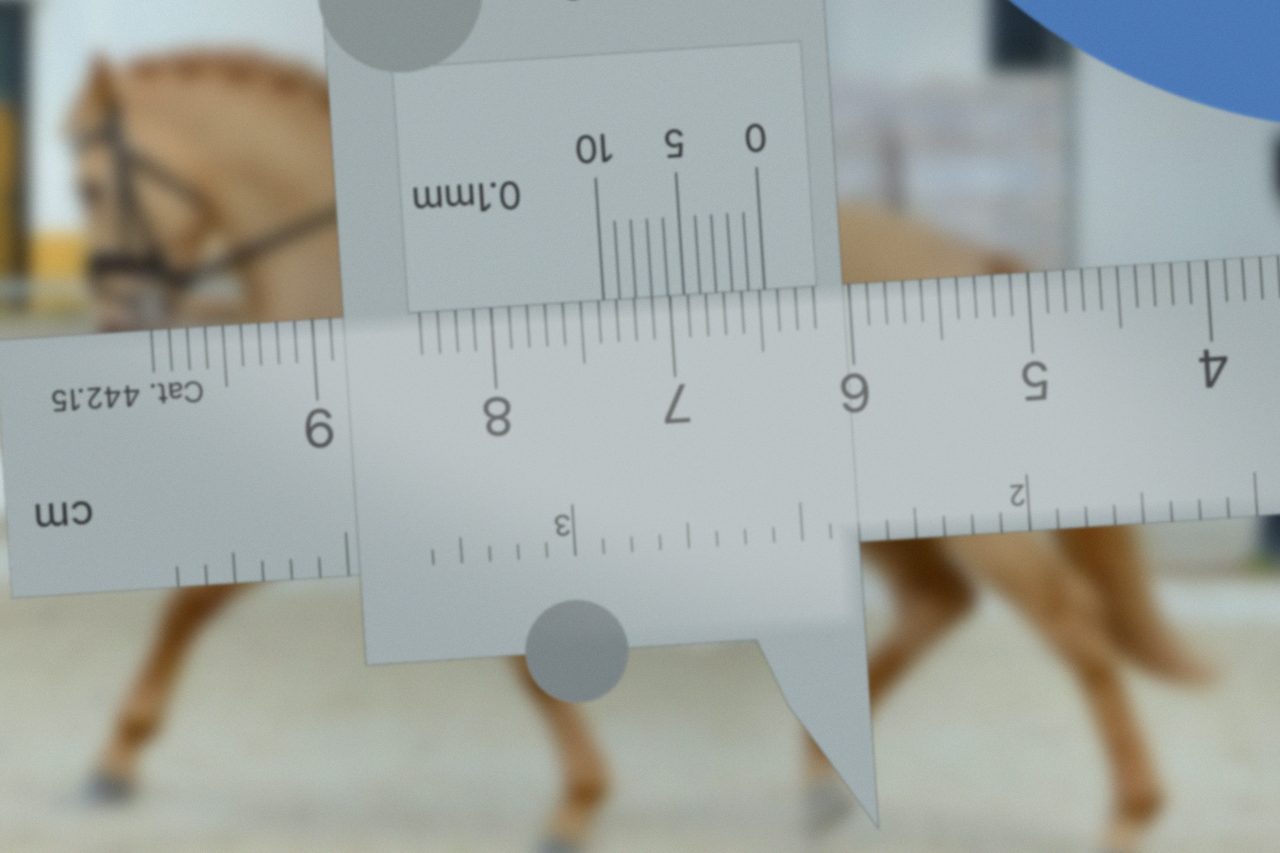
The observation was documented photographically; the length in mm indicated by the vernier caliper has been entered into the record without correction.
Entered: 64.7 mm
